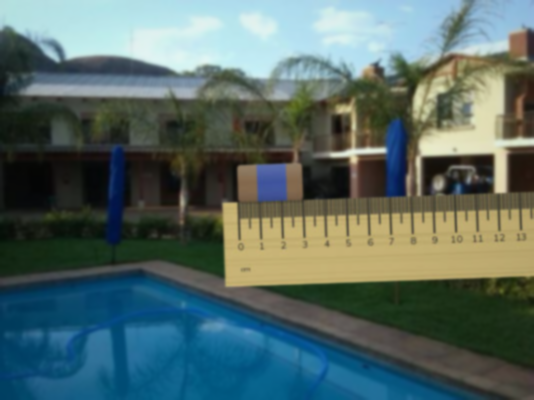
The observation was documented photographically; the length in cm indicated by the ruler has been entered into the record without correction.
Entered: 3 cm
